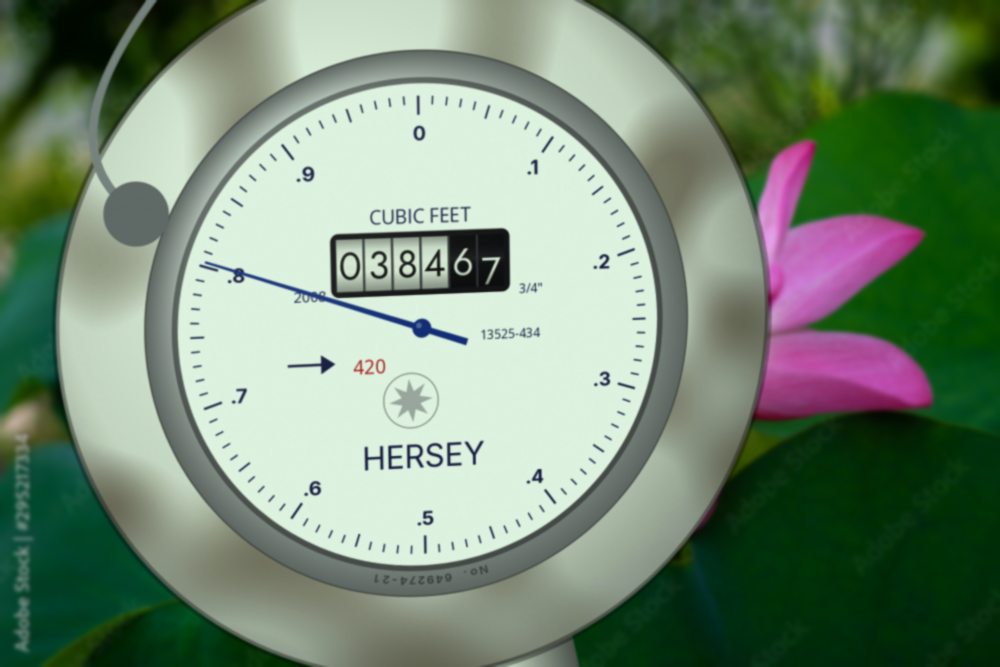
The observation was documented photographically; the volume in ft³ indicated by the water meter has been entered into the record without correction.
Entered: 38466.80 ft³
